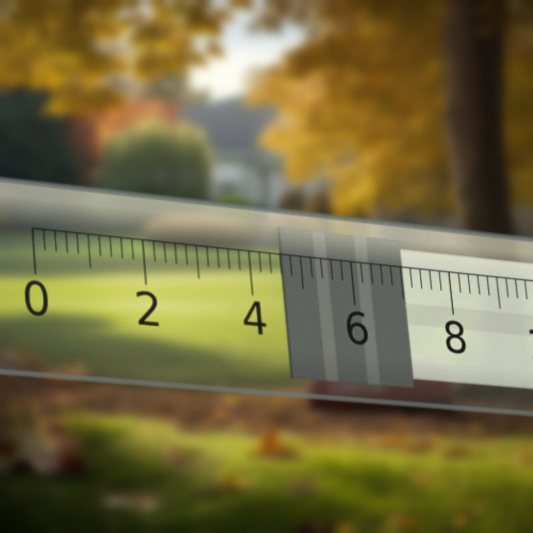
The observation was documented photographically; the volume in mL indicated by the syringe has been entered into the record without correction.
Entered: 4.6 mL
